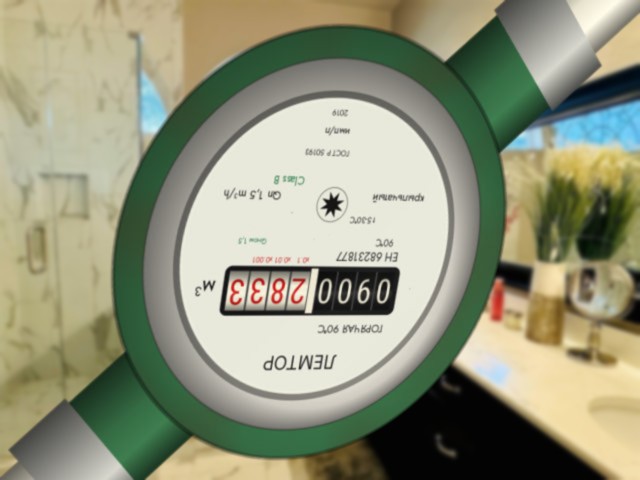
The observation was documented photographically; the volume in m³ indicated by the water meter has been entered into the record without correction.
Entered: 900.2833 m³
